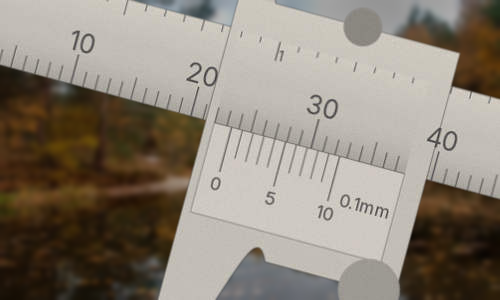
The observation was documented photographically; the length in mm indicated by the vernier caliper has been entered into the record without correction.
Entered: 23.4 mm
